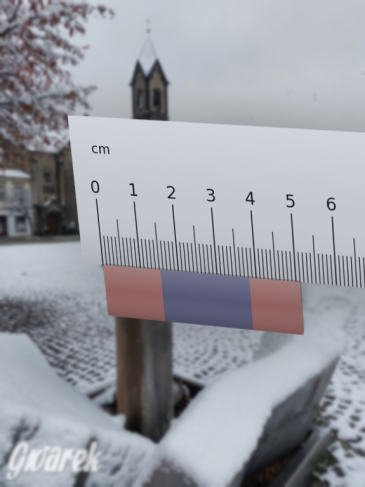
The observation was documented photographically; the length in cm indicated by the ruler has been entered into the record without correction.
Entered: 5.1 cm
